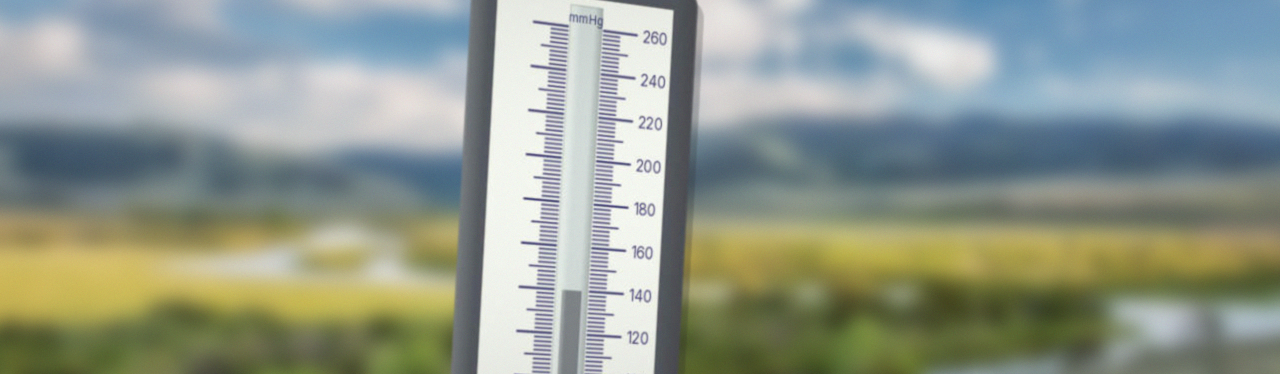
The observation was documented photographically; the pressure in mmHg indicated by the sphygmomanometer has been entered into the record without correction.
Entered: 140 mmHg
